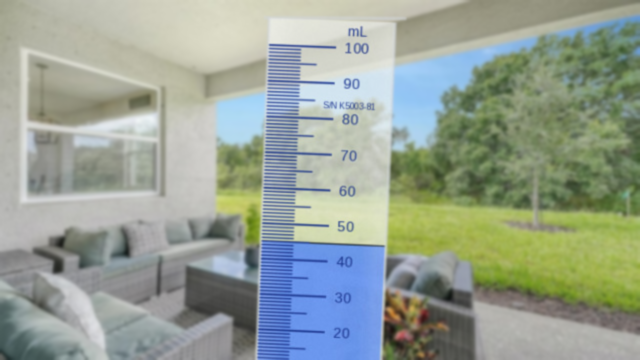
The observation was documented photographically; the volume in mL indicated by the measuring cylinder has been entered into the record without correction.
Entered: 45 mL
